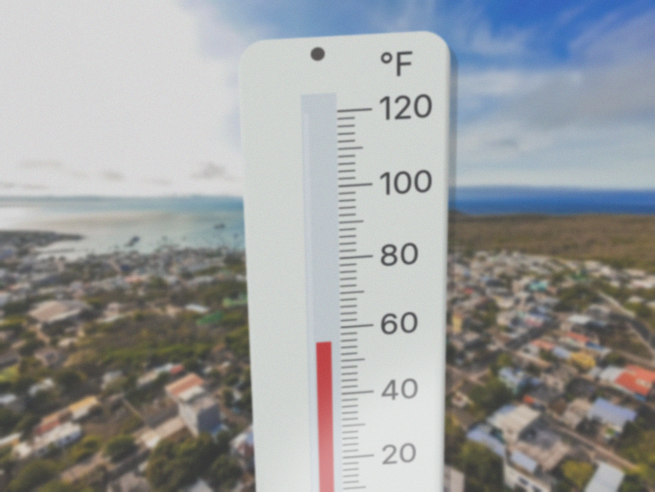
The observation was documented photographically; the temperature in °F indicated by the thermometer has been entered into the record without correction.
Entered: 56 °F
